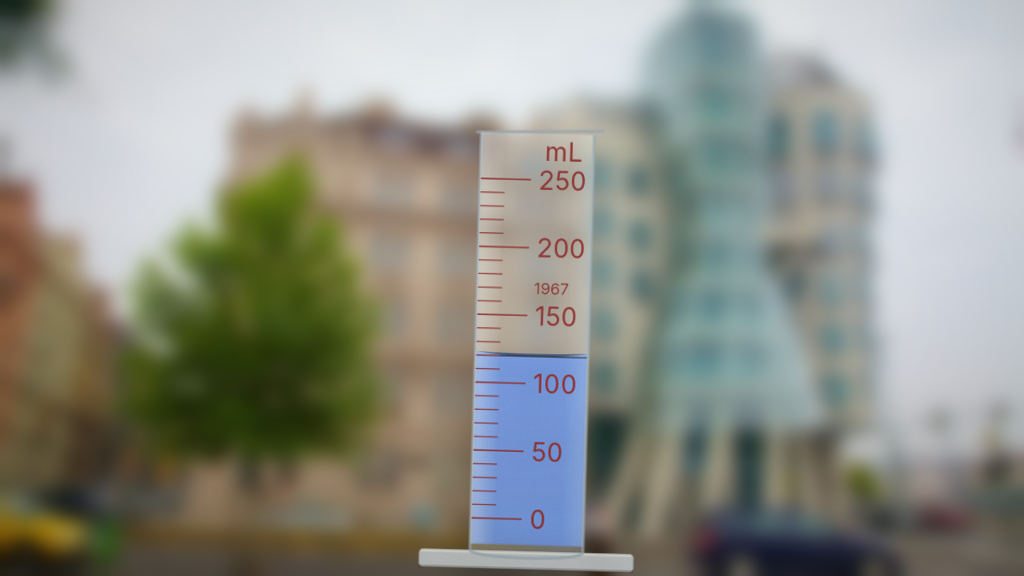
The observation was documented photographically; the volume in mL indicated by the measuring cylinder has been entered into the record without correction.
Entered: 120 mL
